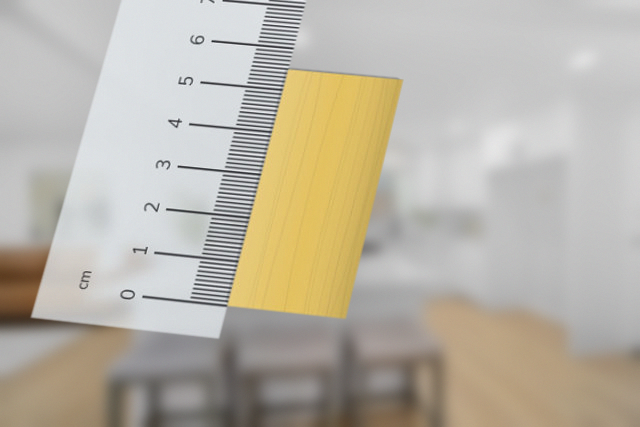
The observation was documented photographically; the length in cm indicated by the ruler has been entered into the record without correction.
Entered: 5.5 cm
